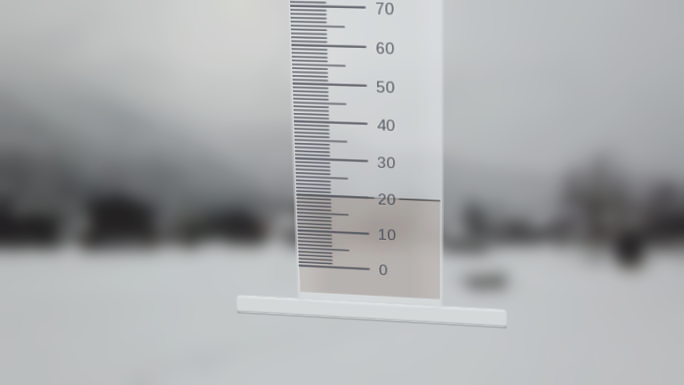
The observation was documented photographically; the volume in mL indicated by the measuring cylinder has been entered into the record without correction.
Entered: 20 mL
